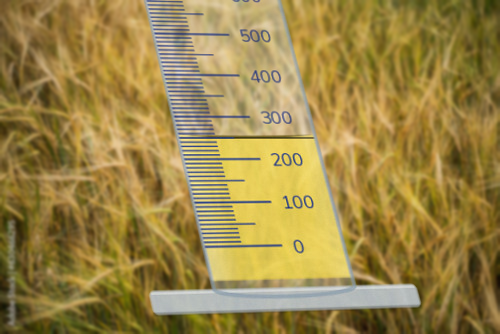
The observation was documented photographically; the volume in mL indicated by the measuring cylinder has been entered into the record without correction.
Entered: 250 mL
